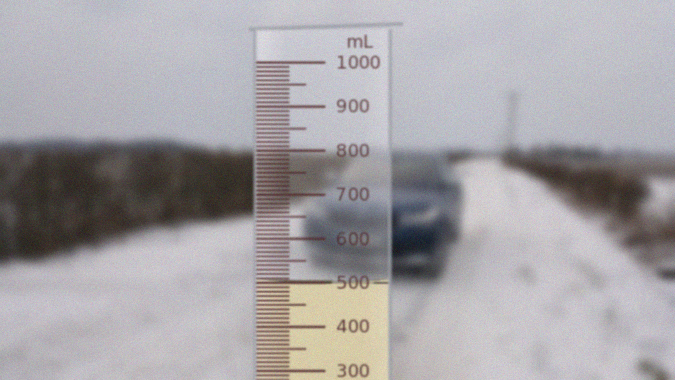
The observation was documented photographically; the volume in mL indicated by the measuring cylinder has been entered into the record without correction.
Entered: 500 mL
